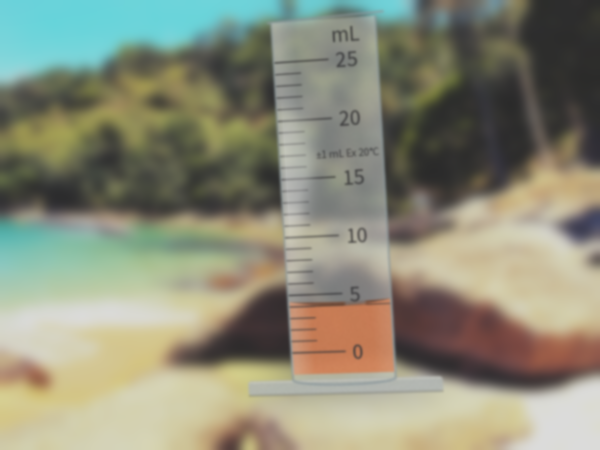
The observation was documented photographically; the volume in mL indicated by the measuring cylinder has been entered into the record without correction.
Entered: 4 mL
